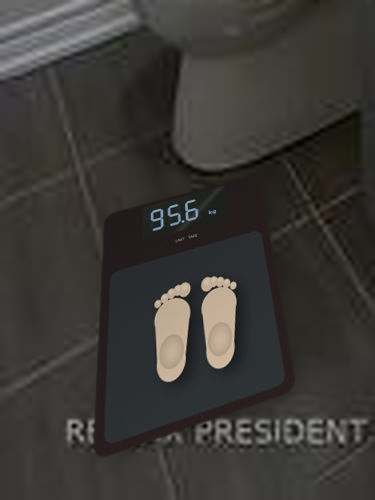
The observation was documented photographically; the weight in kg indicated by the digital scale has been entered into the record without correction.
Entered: 95.6 kg
